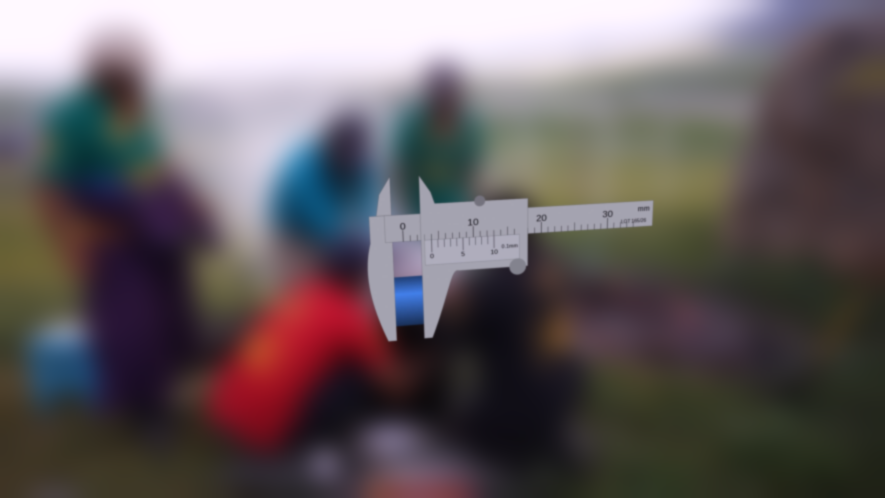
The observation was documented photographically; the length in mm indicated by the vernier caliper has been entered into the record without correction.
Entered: 4.0 mm
